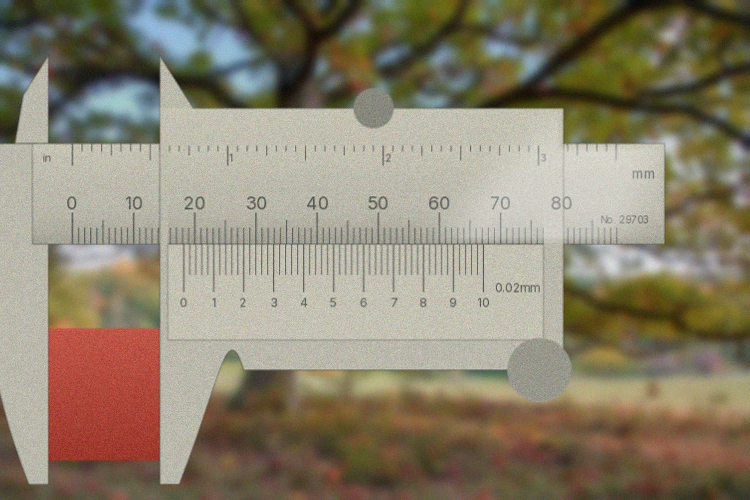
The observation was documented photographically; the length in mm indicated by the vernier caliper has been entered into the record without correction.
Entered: 18.2 mm
